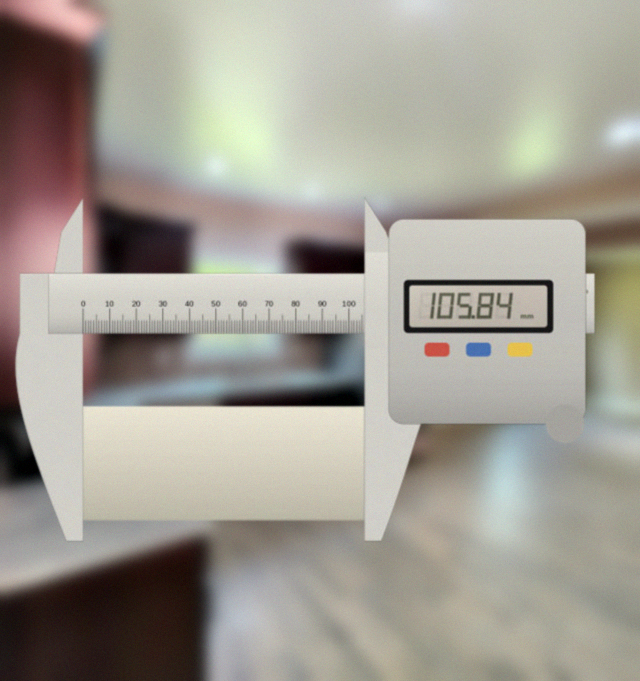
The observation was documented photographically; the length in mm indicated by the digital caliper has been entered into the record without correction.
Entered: 105.84 mm
